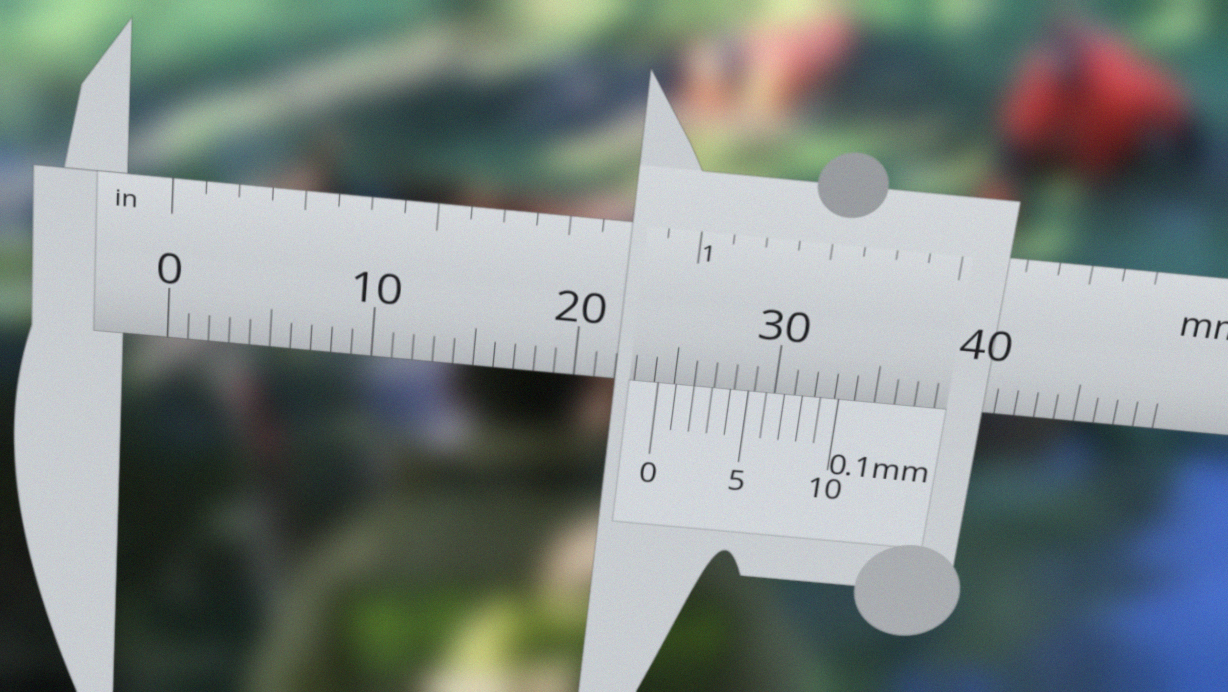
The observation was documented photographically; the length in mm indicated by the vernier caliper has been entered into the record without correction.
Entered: 24.2 mm
